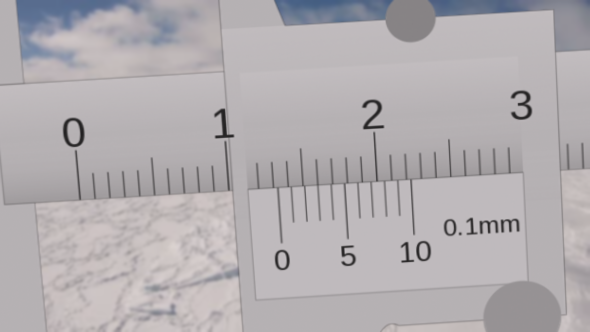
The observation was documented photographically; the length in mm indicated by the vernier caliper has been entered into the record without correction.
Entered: 13.3 mm
